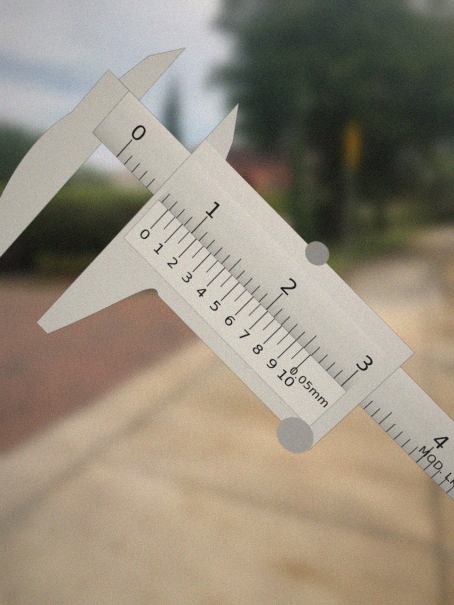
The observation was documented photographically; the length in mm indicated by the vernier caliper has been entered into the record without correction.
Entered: 6.9 mm
